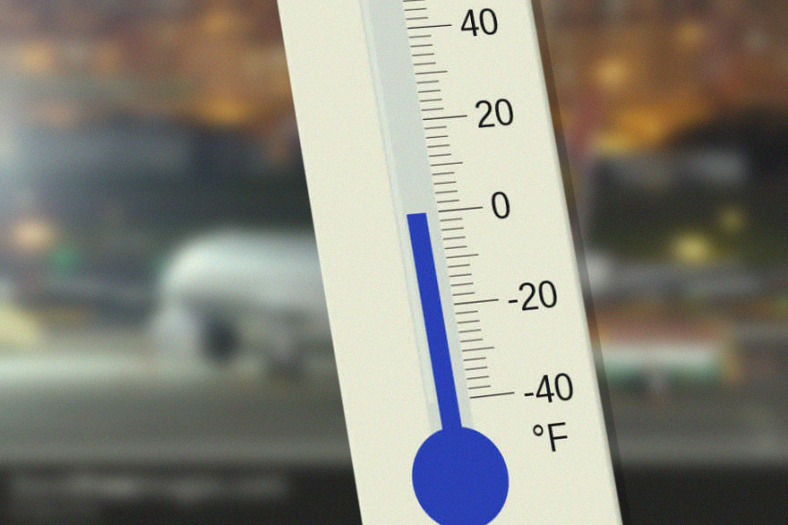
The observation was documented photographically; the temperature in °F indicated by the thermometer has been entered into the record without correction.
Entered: 0 °F
